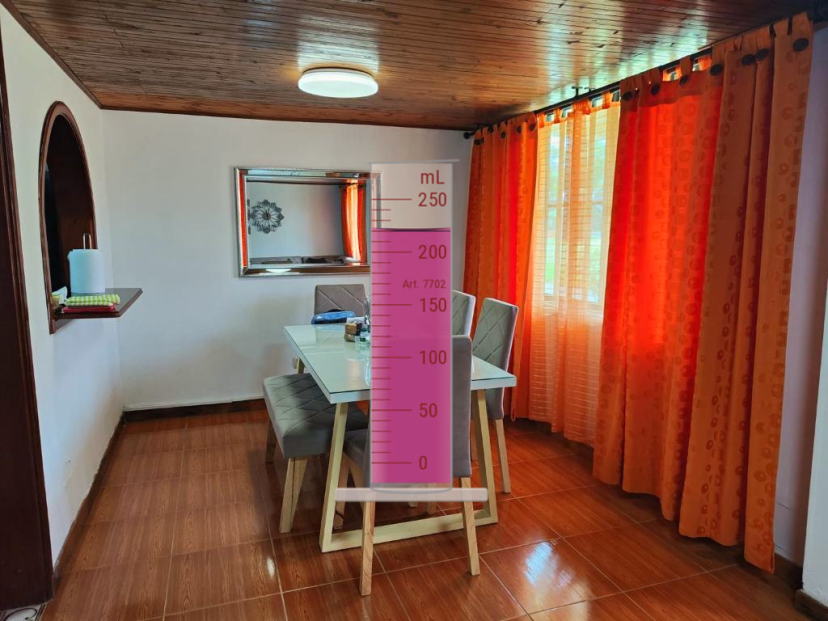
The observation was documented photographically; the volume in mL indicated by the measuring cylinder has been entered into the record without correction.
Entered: 220 mL
